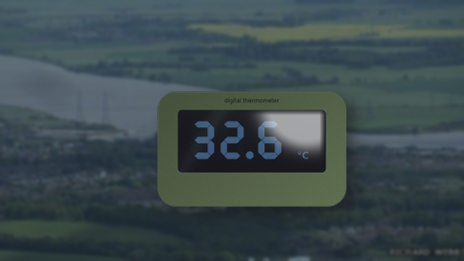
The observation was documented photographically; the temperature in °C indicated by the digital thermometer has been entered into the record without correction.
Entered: 32.6 °C
